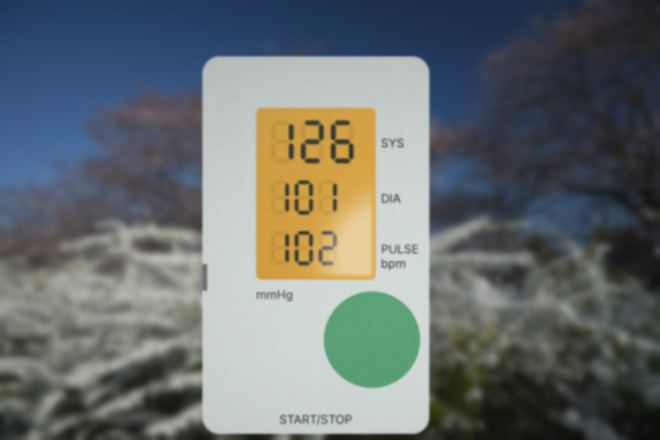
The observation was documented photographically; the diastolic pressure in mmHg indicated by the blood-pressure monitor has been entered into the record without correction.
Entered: 101 mmHg
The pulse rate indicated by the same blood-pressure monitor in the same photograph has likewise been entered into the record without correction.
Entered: 102 bpm
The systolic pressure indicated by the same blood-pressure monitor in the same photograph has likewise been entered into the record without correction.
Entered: 126 mmHg
